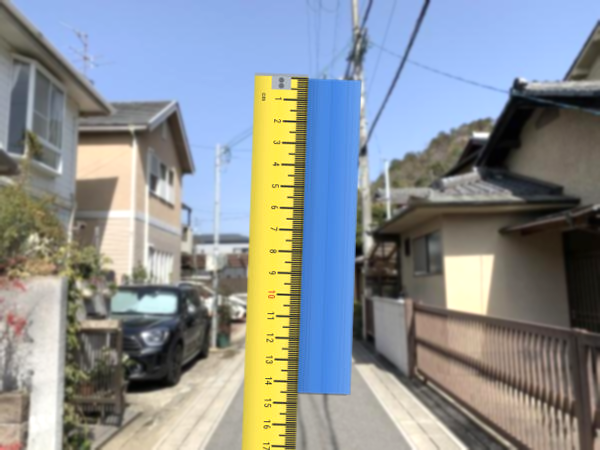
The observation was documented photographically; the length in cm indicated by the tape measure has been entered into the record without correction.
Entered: 14.5 cm
